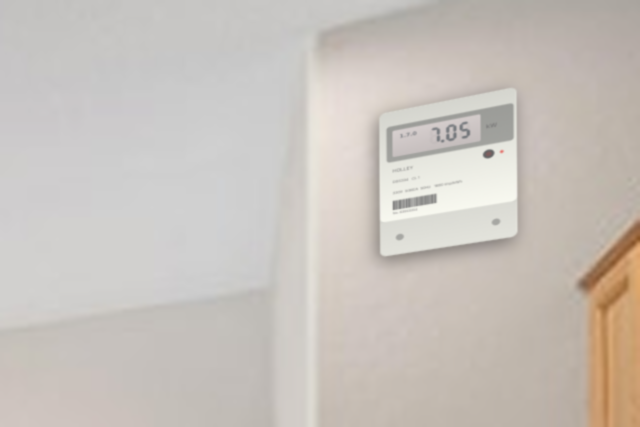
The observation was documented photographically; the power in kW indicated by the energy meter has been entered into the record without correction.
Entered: 7.05 kW
